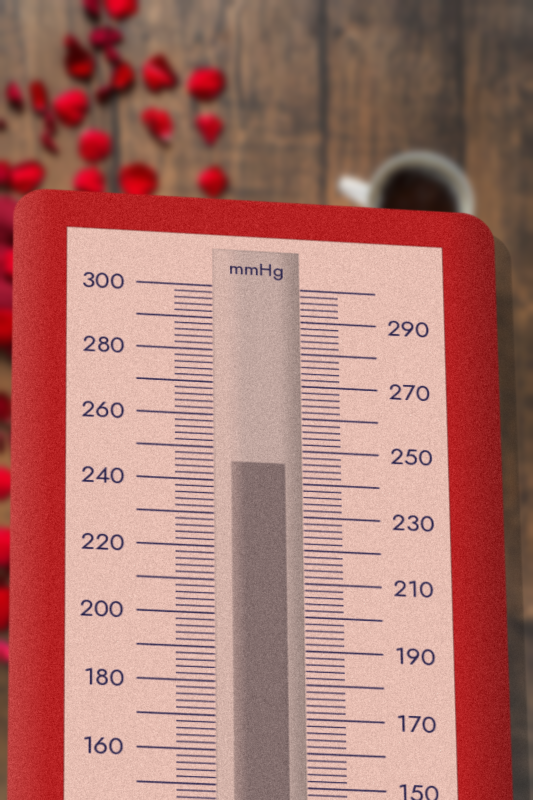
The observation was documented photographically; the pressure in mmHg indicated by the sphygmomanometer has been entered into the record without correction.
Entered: 246 mmHg
